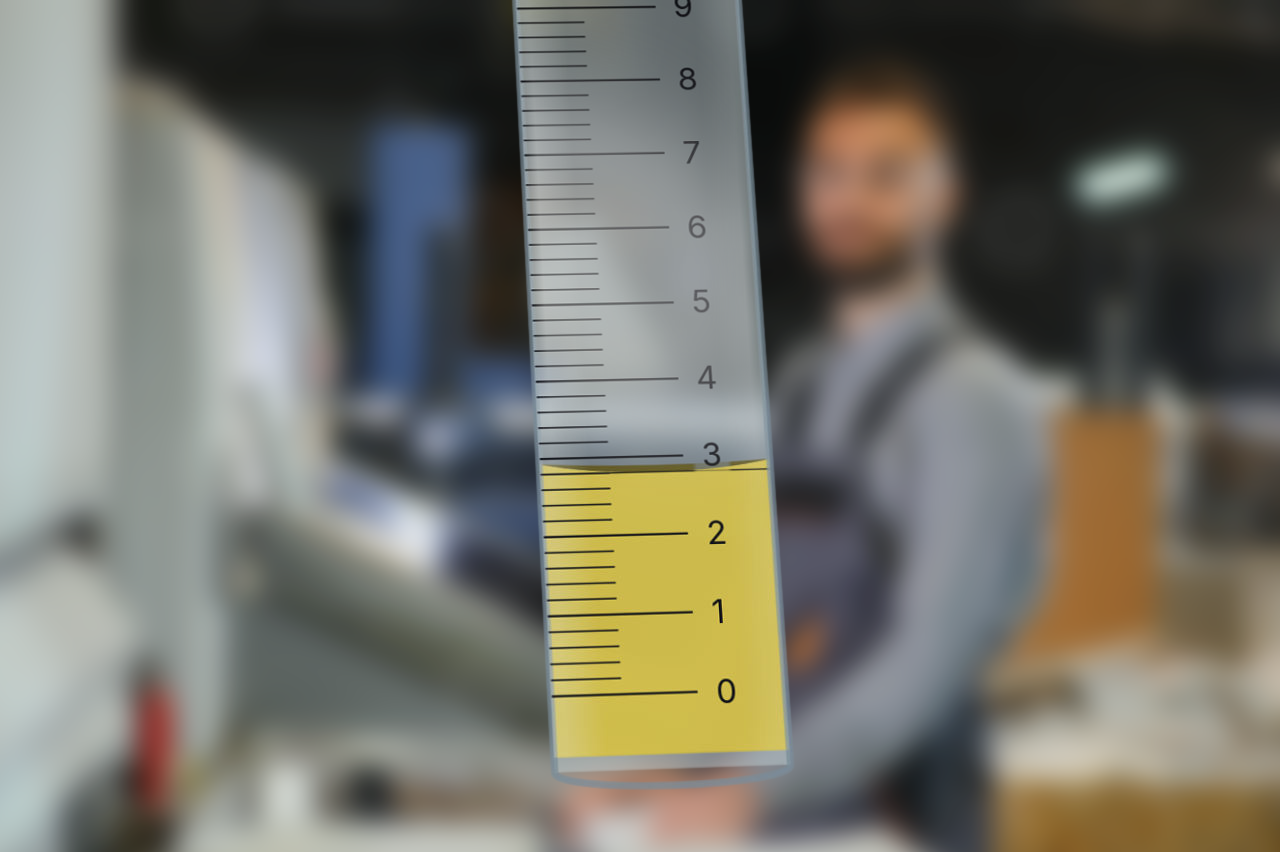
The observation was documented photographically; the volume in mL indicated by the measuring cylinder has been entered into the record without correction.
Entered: 2.8 mL
